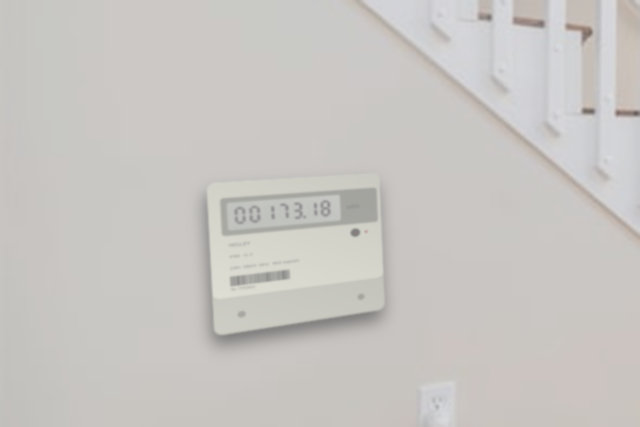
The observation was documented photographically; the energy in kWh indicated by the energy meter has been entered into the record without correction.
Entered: 173.18 kWh
